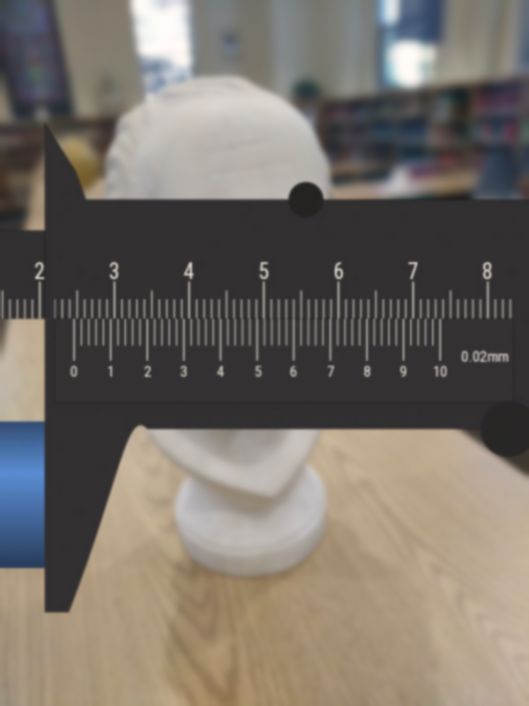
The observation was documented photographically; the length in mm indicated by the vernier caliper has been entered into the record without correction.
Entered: 24.6 mm
